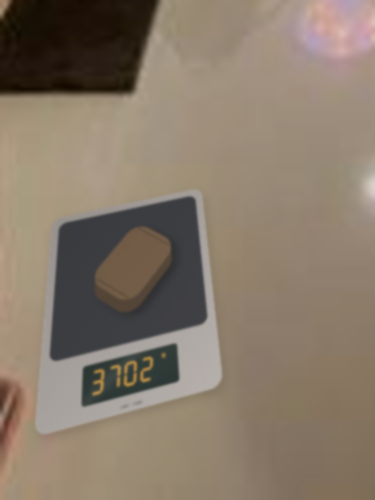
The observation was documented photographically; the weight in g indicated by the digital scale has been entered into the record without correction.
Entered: 3702 g
